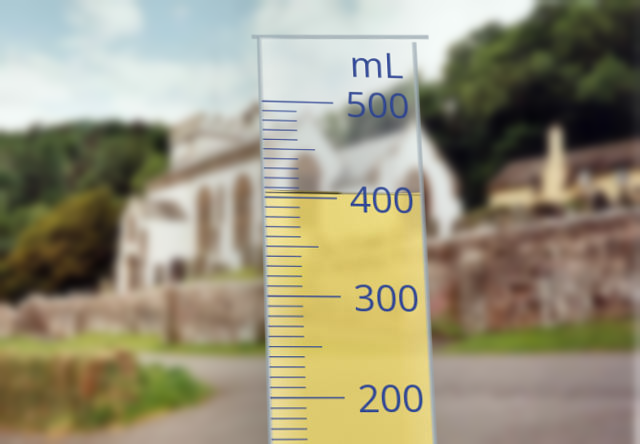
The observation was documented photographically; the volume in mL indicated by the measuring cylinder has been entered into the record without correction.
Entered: 405 mL
